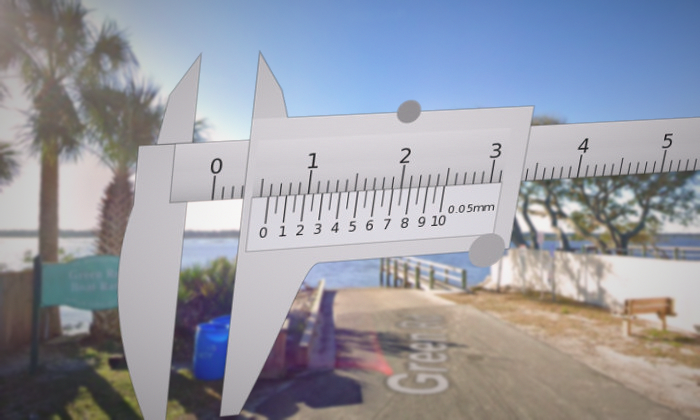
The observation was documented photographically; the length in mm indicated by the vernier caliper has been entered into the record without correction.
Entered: 5.8 mm
